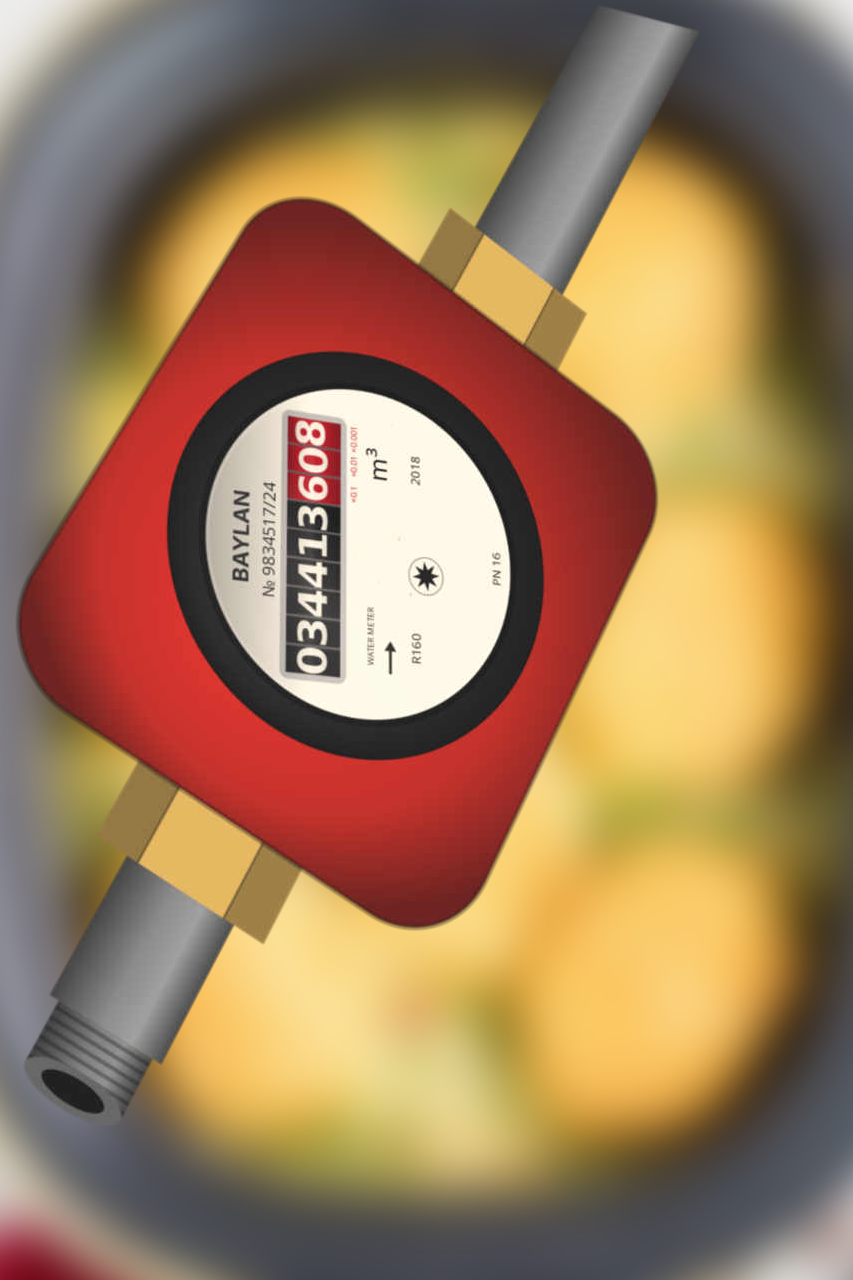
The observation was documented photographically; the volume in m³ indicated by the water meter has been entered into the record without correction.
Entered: 34413.608 m³
